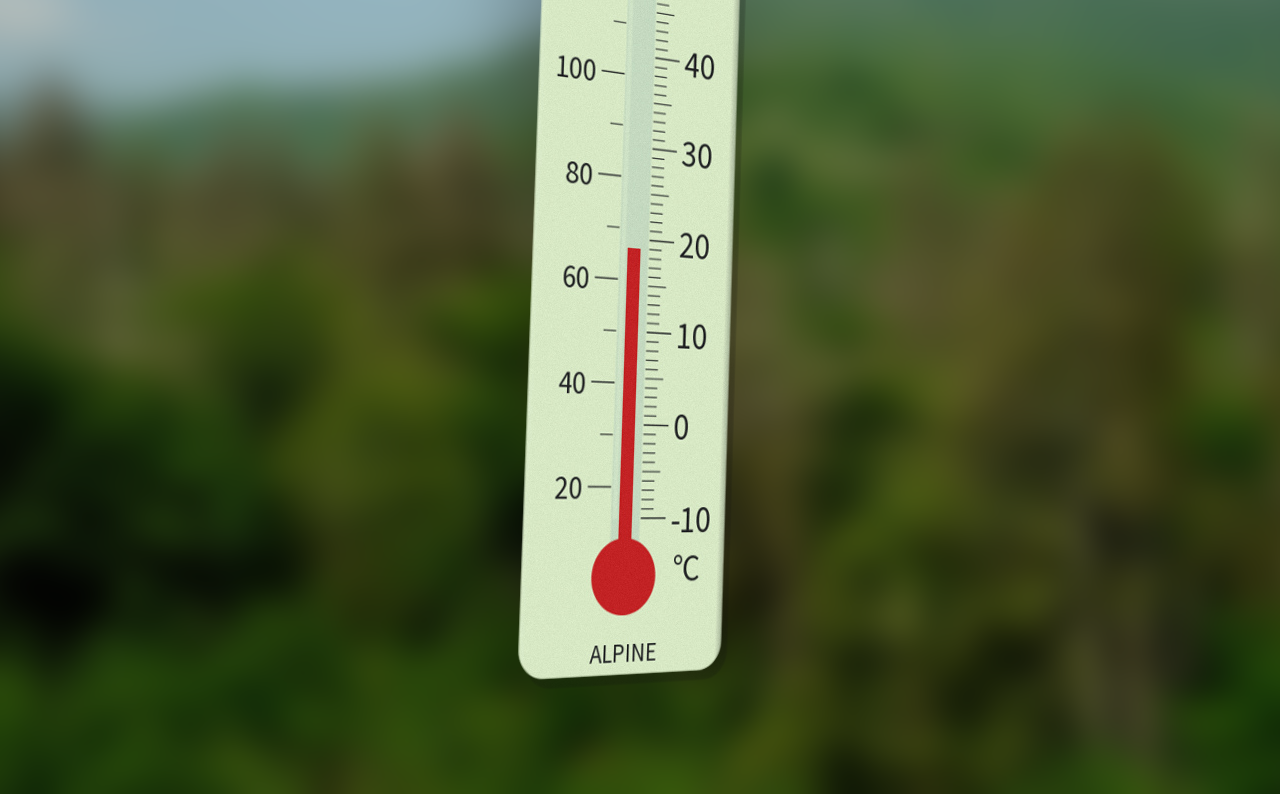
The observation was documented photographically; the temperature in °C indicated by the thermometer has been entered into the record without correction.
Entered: 19 °C
